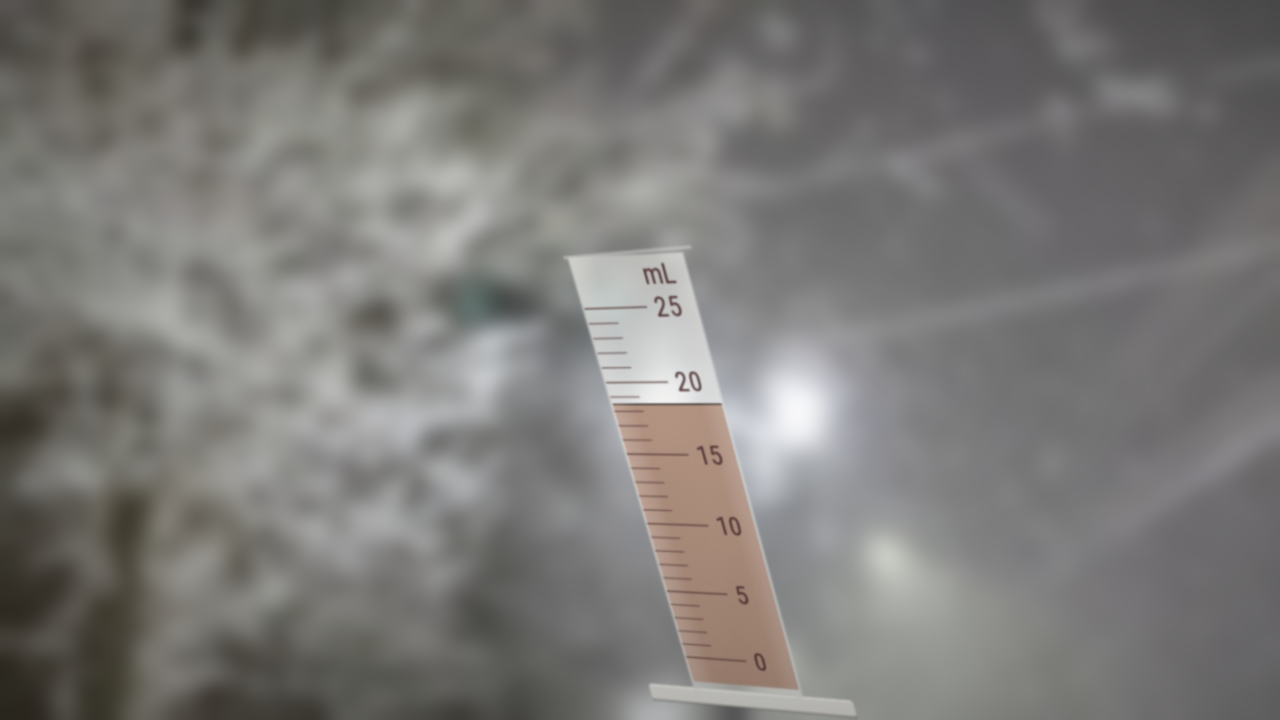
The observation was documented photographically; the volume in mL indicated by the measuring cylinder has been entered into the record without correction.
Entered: 18.5 mL
